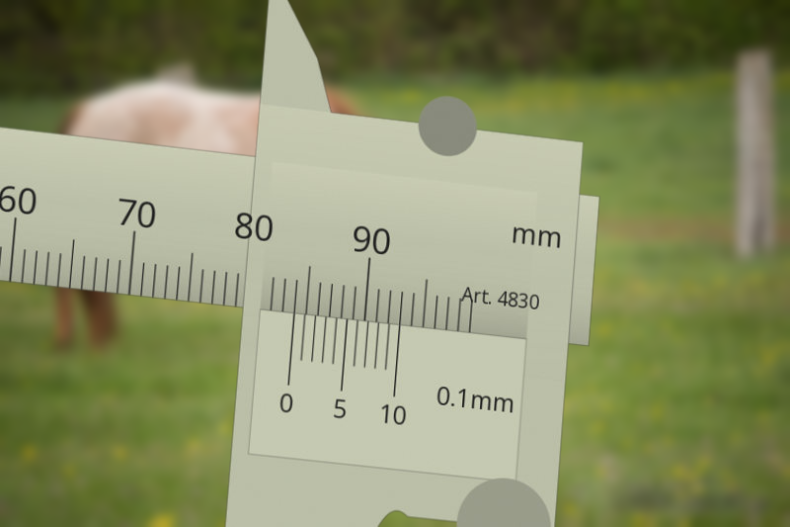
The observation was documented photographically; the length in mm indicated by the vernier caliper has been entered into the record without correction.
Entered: 84.0 mm
